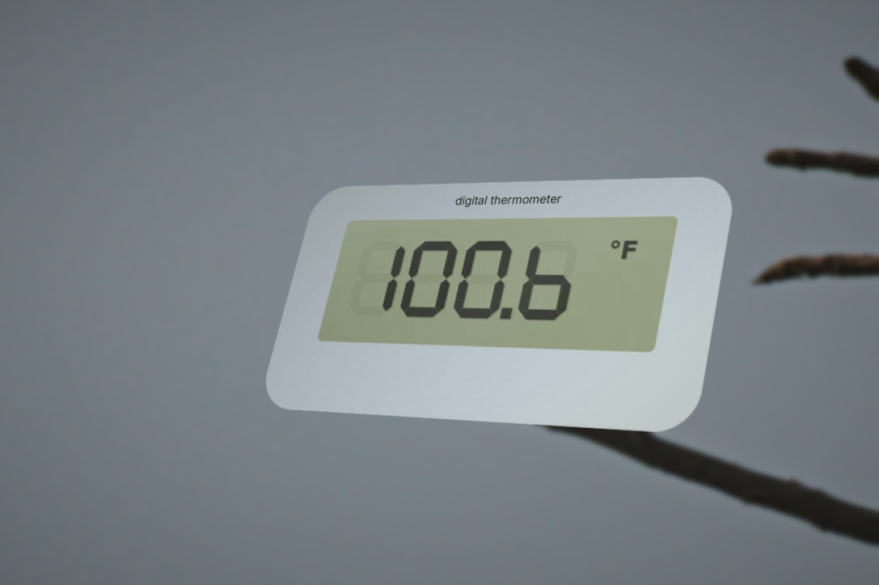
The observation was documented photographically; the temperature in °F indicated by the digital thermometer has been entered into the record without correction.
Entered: 100.6 °F
